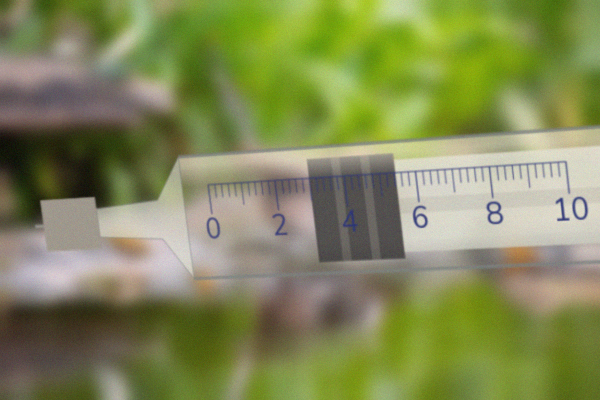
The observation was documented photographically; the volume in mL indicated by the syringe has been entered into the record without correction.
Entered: 3 mL
